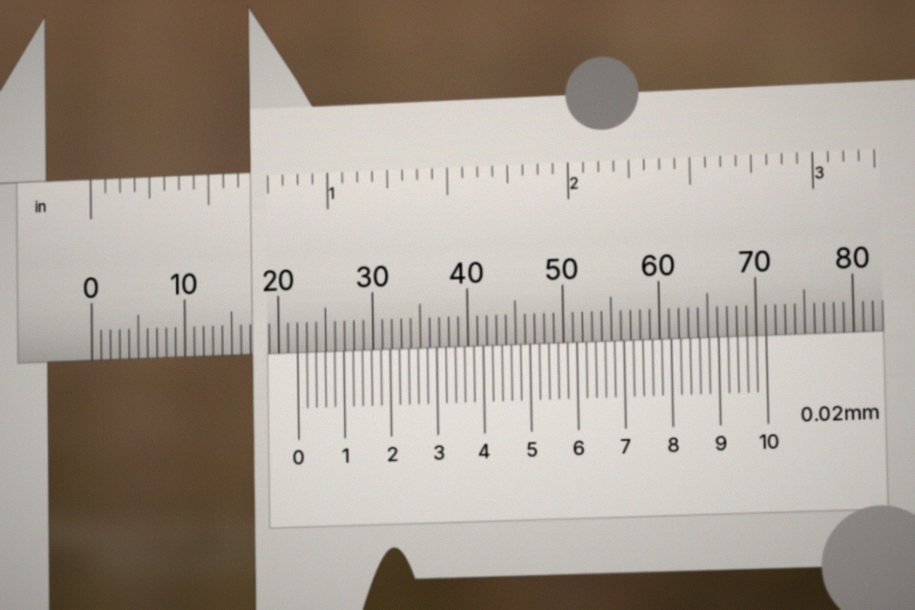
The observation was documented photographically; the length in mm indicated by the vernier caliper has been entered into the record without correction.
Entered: 22.0 mm
